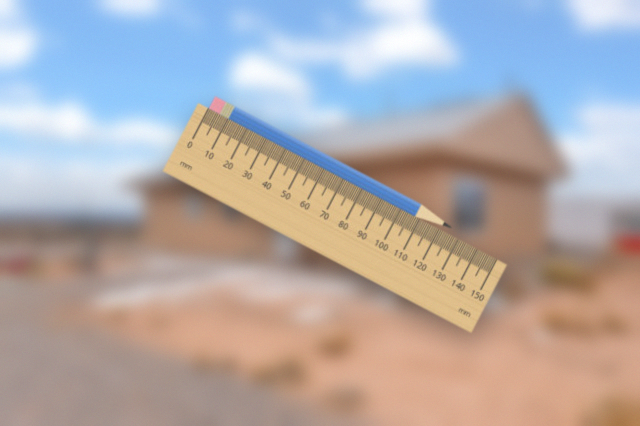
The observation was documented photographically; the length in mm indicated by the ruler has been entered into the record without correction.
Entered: 125 mm
